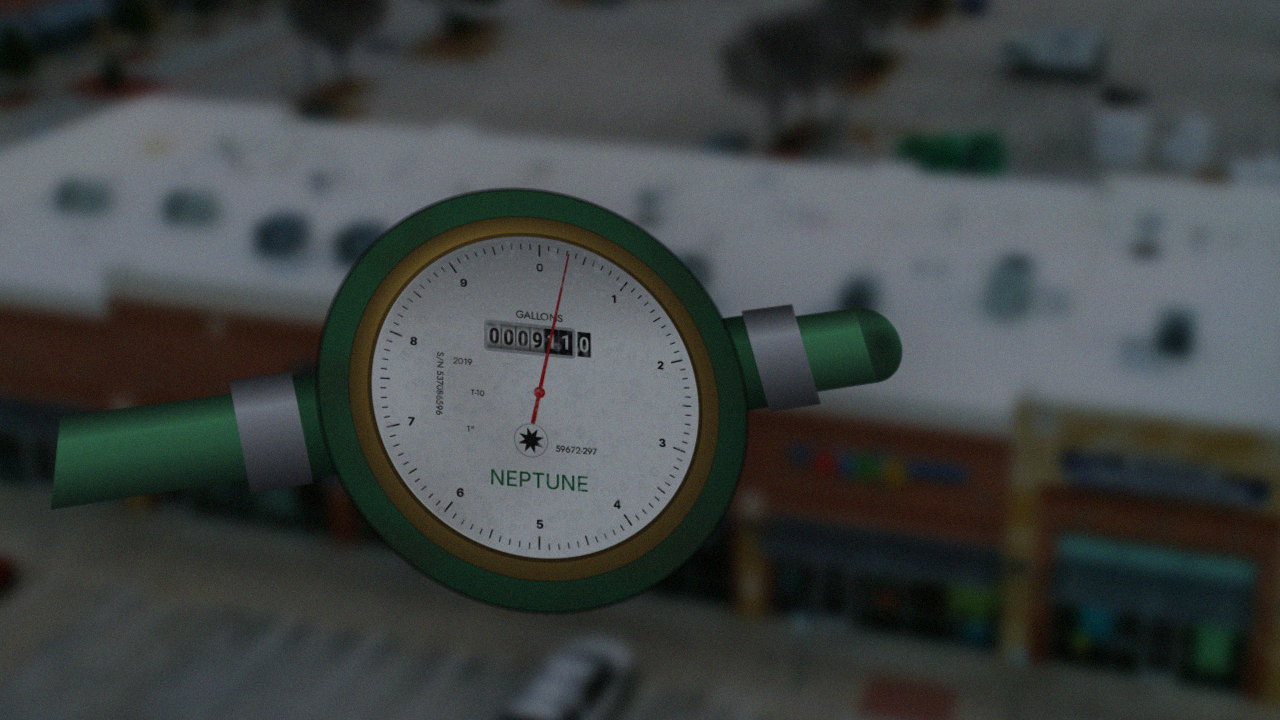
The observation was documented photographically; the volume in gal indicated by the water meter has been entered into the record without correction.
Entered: 9110.3 gal
